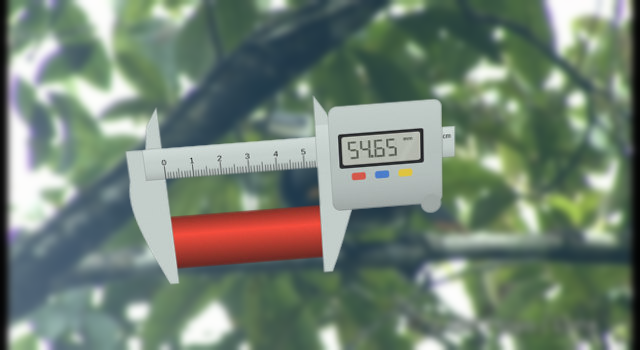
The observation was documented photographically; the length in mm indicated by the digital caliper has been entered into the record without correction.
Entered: 54.65 mm
